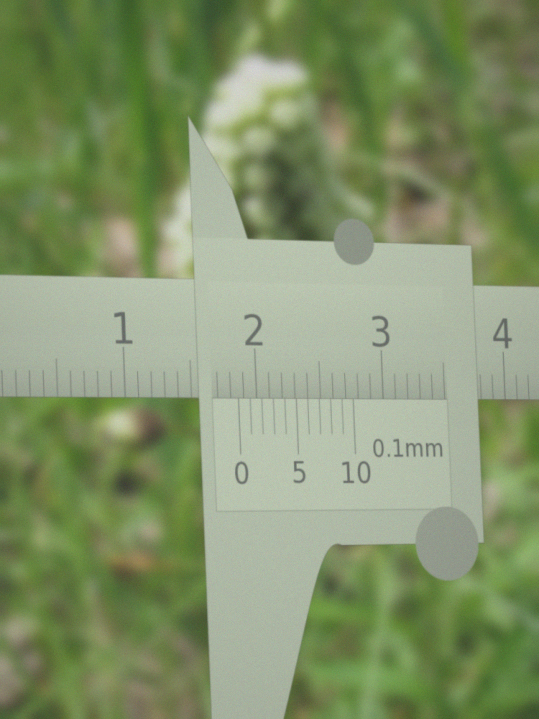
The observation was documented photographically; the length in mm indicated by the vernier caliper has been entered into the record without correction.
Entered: 18.6 mm
